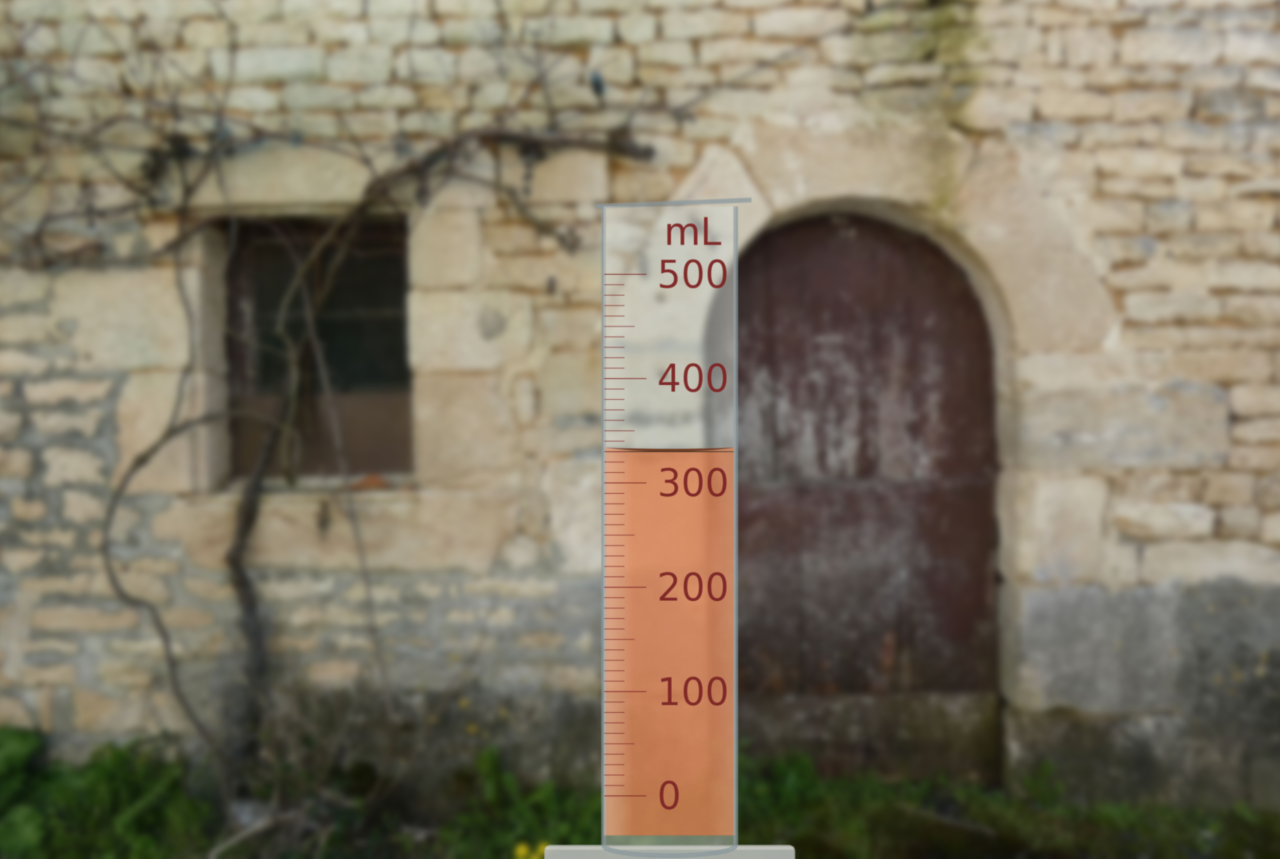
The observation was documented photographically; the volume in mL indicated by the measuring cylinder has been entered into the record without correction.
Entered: 330 mL
